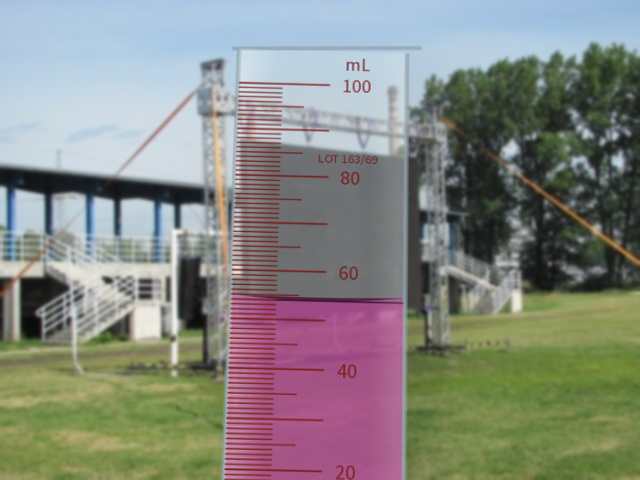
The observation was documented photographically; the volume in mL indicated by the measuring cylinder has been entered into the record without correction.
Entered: 54 mL
